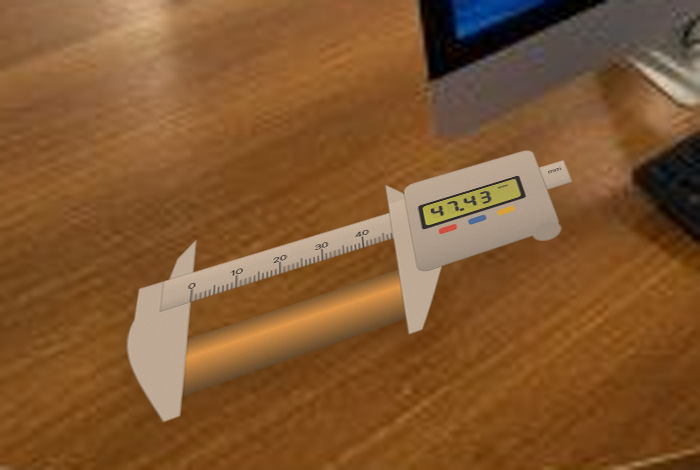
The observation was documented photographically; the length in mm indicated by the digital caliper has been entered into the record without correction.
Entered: 47.43 mm
